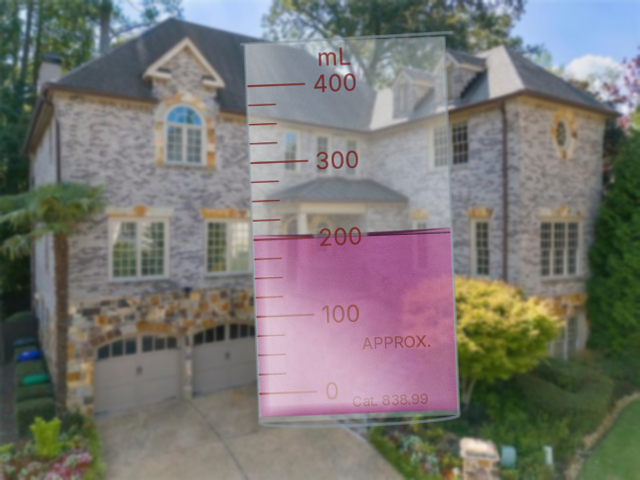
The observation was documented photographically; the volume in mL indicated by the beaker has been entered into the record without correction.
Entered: 200 mL
